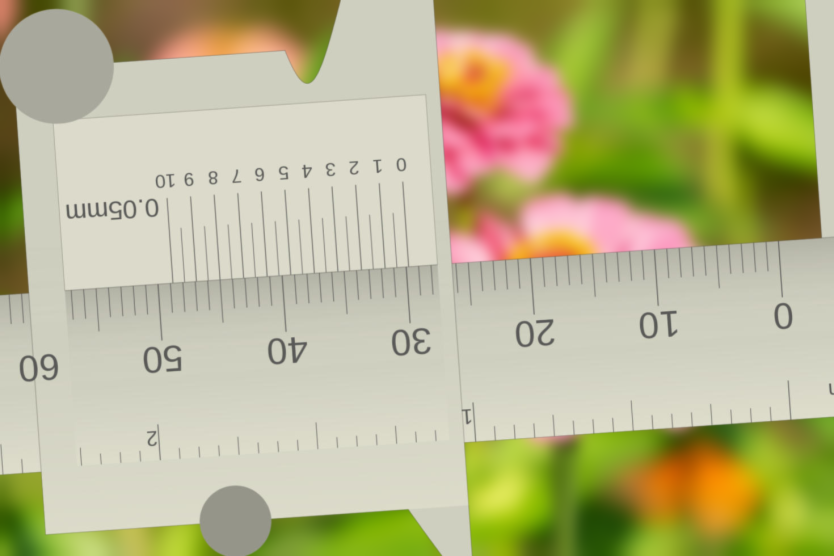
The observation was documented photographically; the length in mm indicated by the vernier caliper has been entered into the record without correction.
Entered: 29.8 mm
